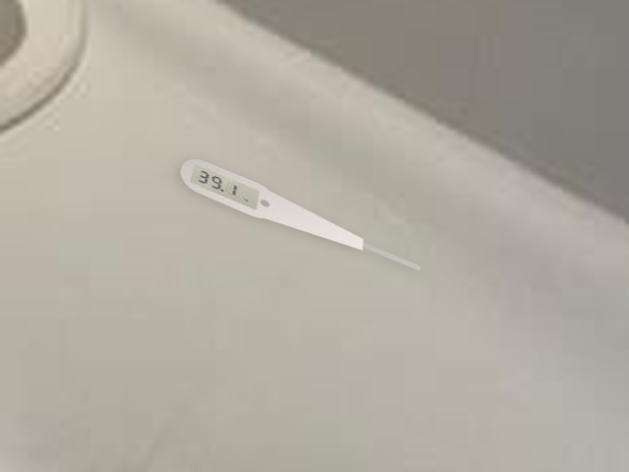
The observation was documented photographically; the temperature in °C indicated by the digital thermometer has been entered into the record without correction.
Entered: 39.1 °C
